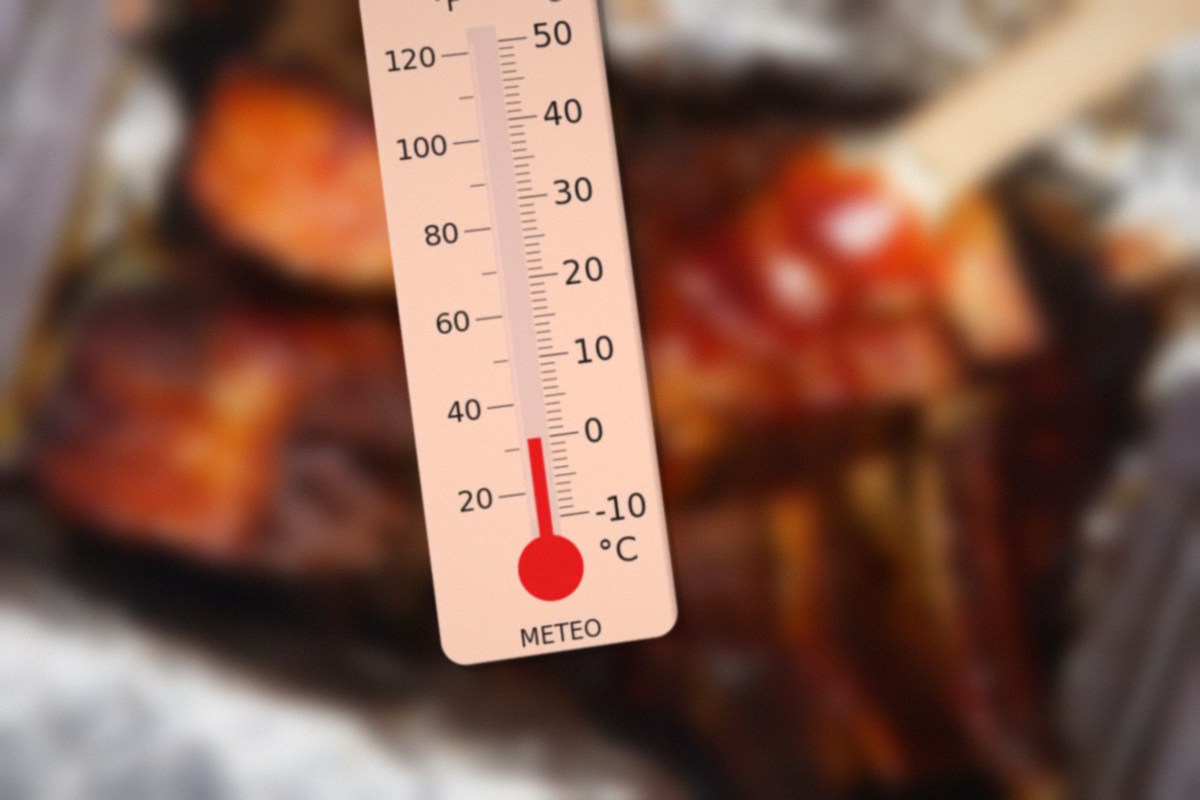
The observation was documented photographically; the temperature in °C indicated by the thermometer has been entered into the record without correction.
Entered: 0 °C
